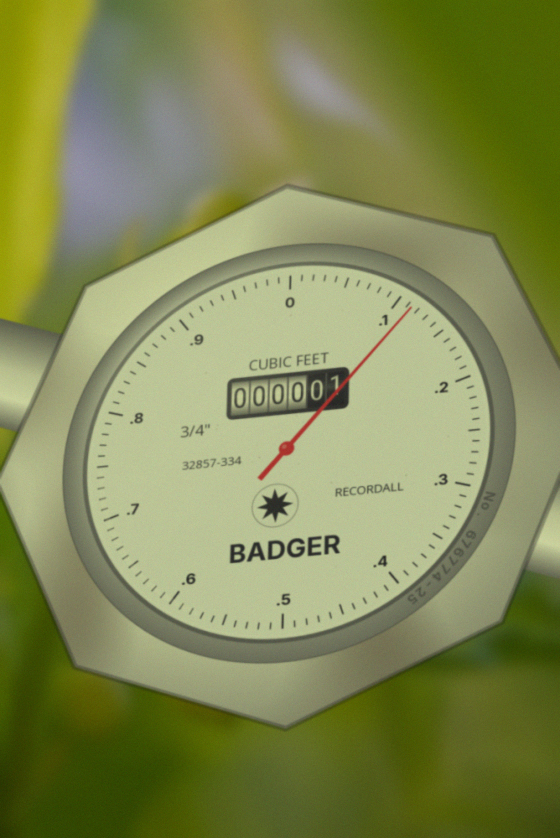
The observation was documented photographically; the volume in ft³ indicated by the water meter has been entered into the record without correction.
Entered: 1.11 ft³
